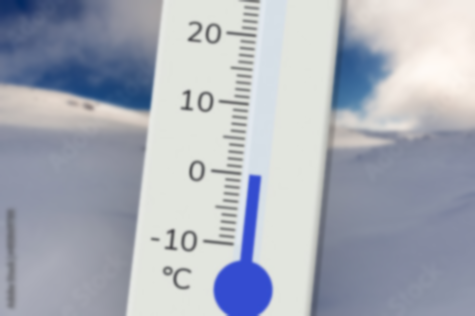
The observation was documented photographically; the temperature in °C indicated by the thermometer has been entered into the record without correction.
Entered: 0 °C
